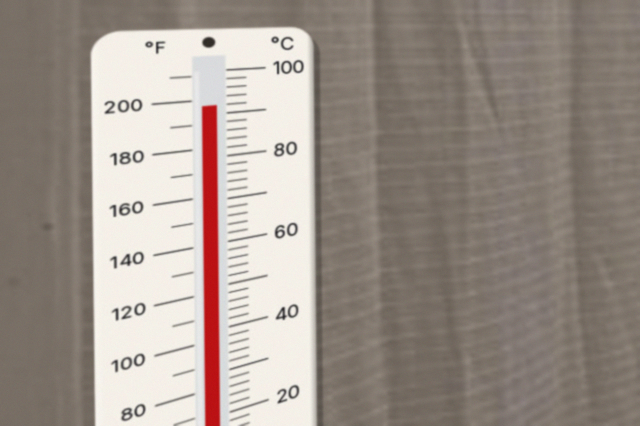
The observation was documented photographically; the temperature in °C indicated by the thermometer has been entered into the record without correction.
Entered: 92 °C
